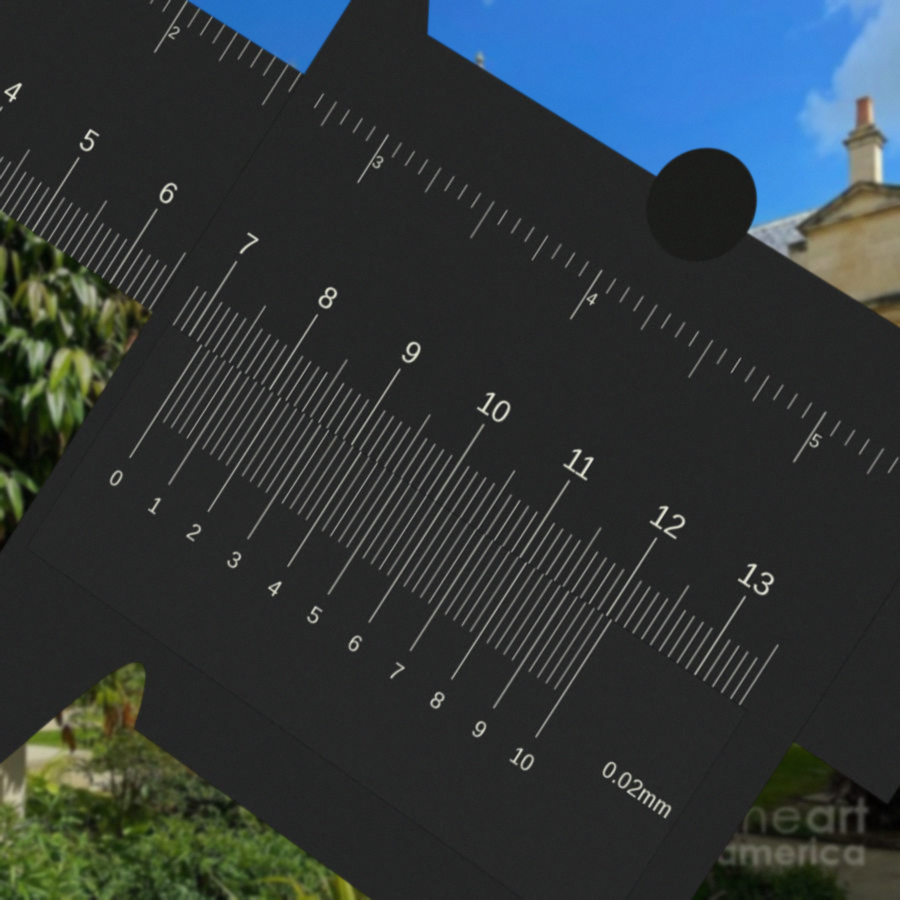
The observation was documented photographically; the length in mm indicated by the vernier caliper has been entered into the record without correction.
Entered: 71.6 mm
